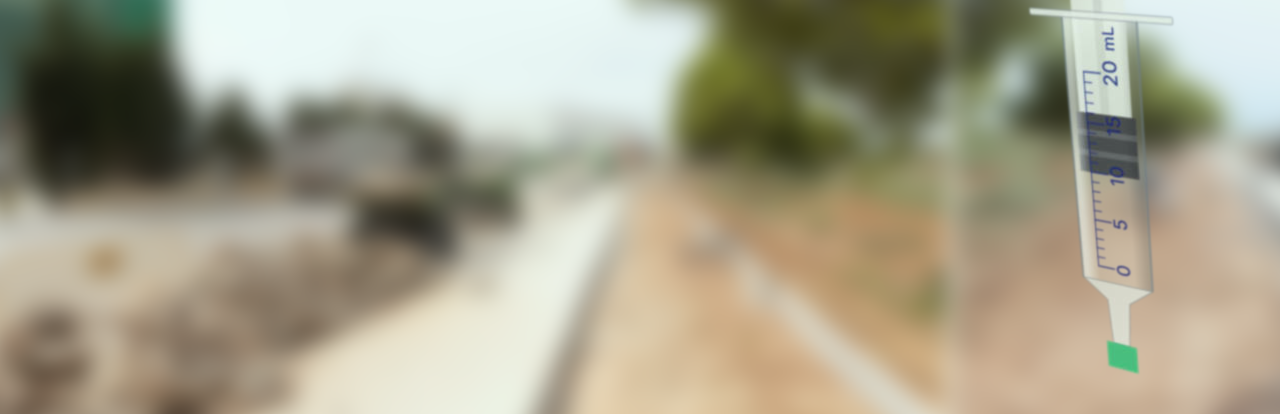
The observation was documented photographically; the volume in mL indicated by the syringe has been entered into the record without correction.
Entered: 10 mL
